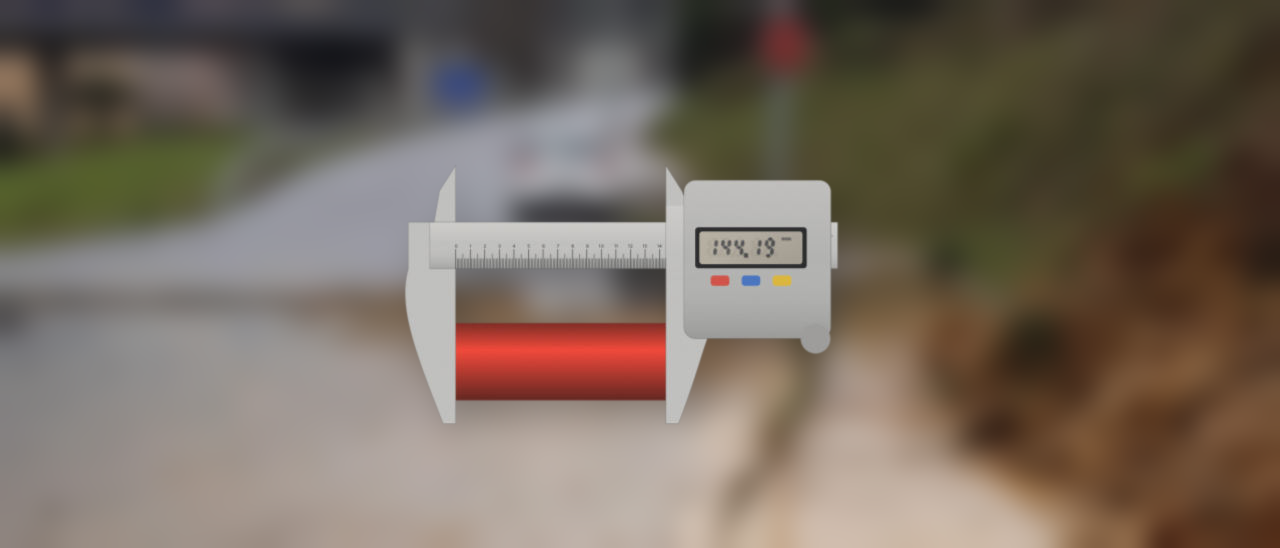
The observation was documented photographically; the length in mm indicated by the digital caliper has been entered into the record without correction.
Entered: 144.19 mm
